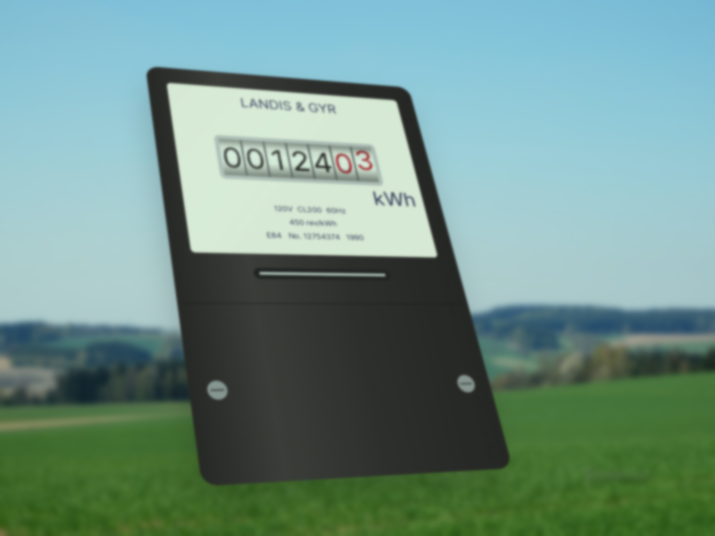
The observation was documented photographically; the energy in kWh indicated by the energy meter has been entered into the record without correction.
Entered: 124.03 kWh
